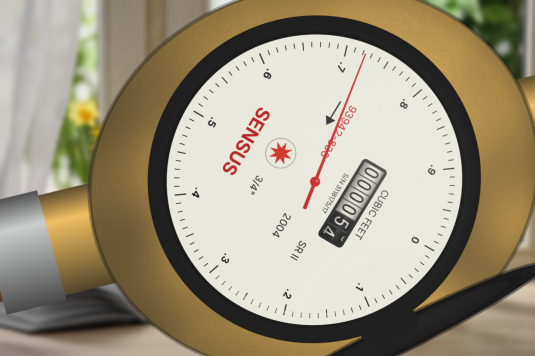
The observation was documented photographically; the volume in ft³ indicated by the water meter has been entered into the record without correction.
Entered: 53.72 ft³
